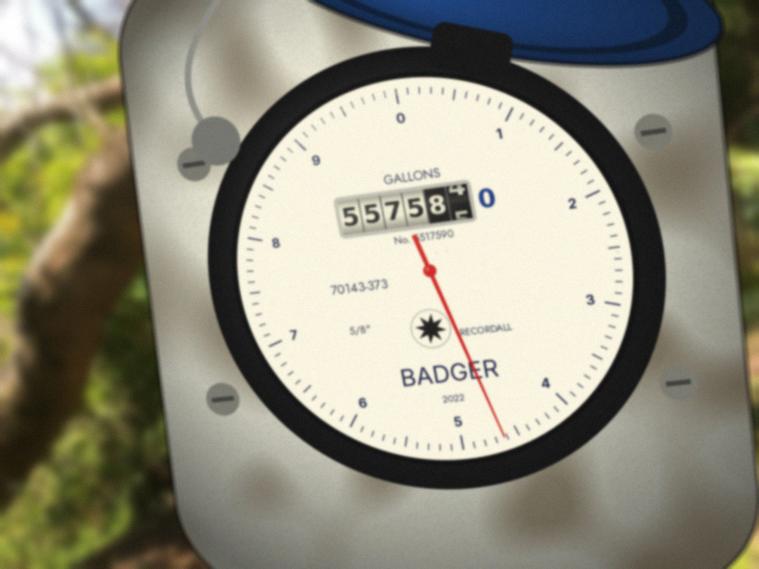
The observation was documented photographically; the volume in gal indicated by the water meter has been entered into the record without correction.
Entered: 5575844.6 gal
